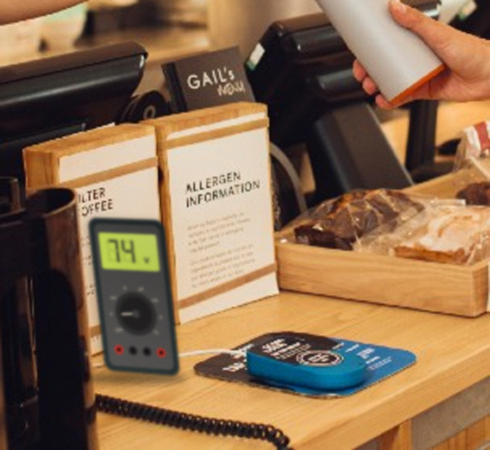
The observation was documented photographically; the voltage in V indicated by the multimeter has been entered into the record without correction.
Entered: 74 V
